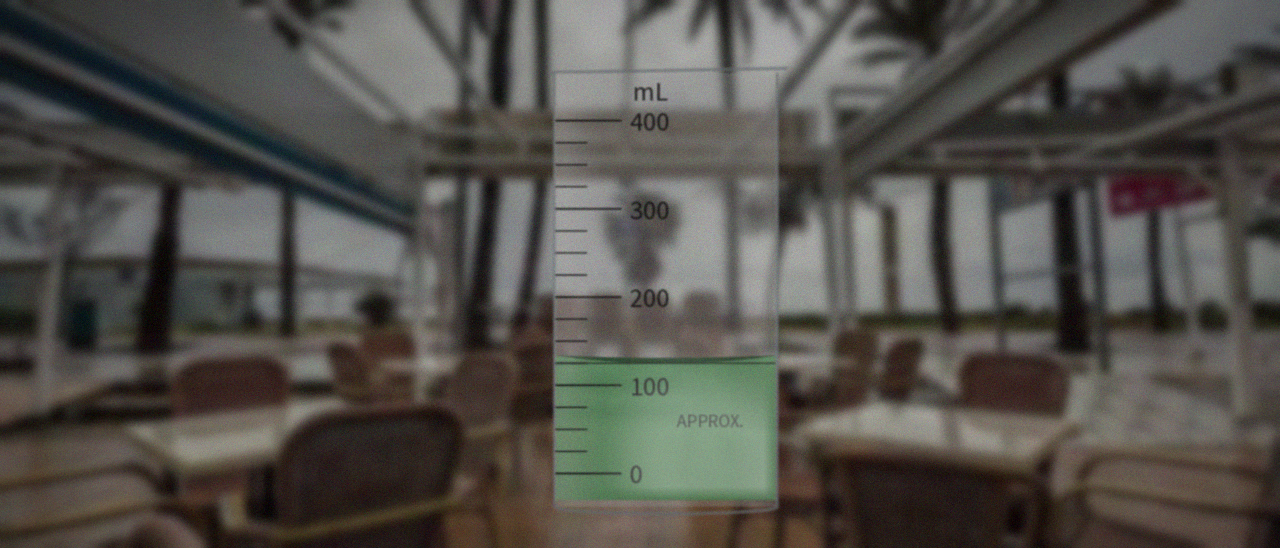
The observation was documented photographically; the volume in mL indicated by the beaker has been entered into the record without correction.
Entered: 125 mL
